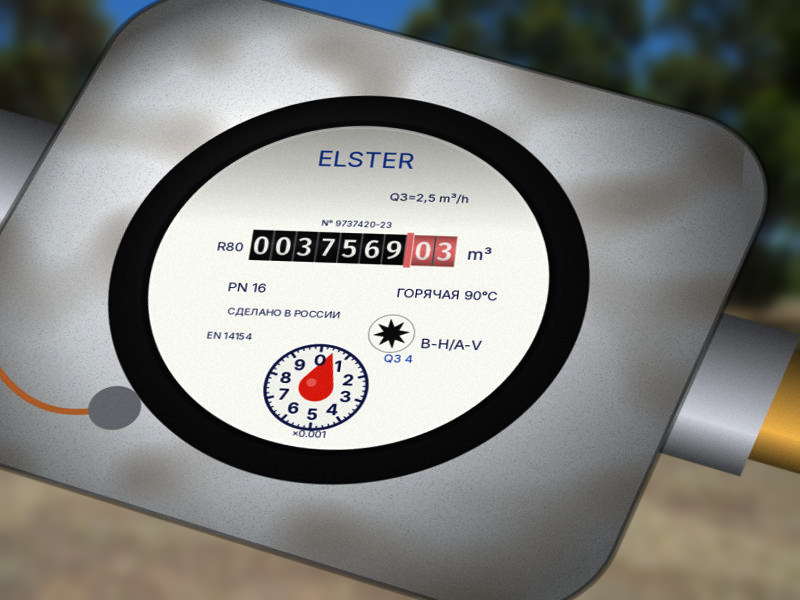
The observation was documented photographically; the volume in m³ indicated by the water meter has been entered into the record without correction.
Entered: 37569.030 m³
